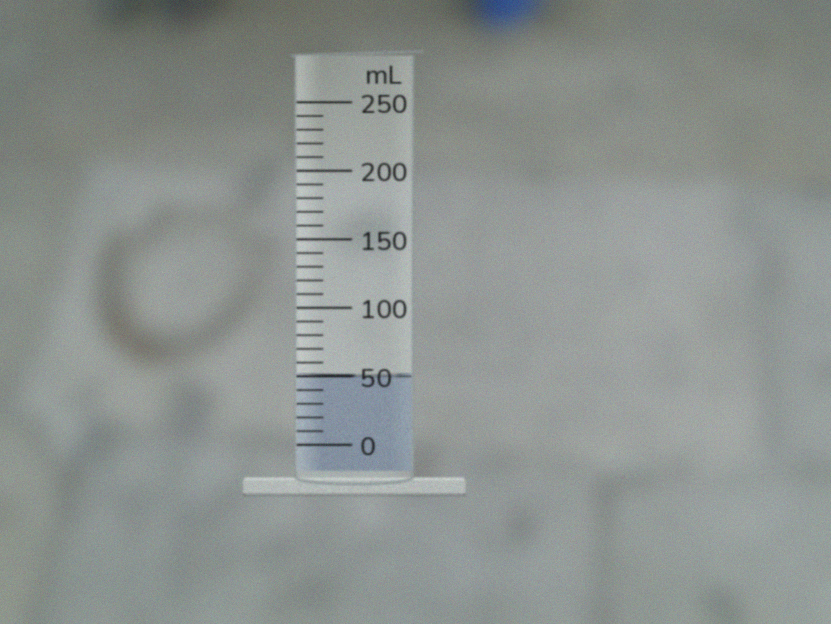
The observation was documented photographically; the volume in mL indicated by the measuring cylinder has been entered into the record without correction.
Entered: 50 mL
